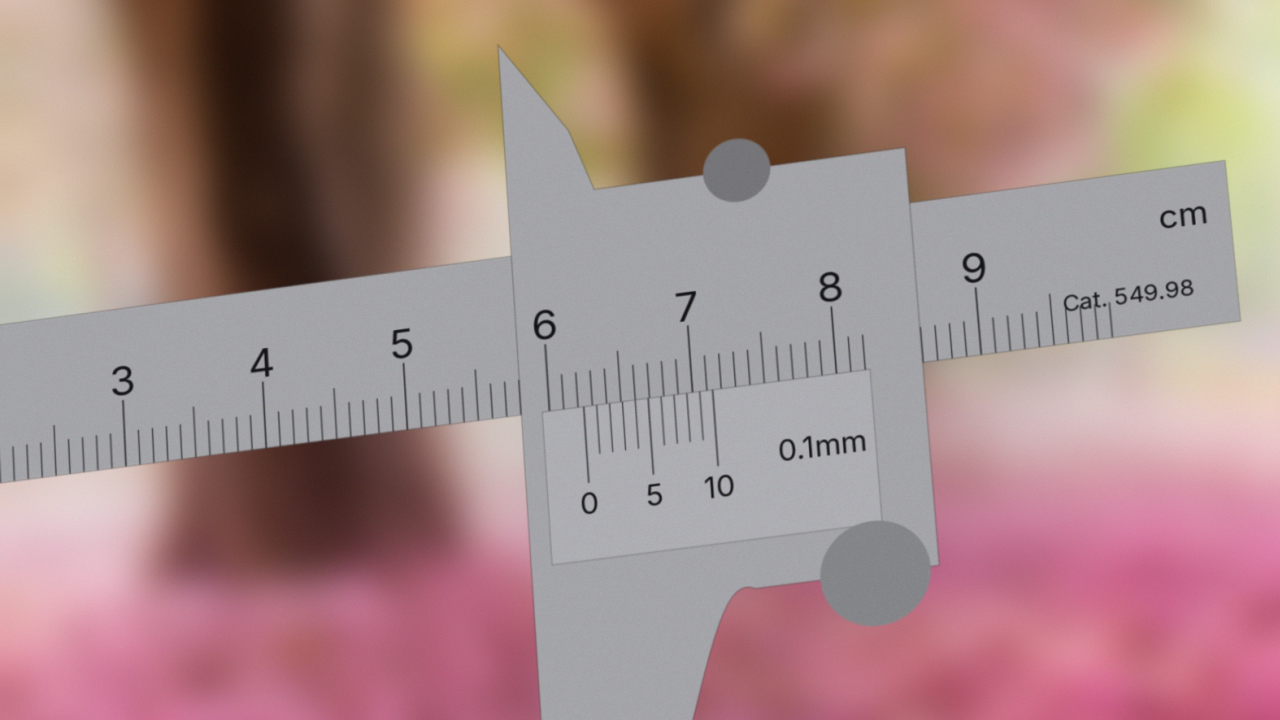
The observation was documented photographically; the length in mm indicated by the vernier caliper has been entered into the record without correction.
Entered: 62.4 mm
